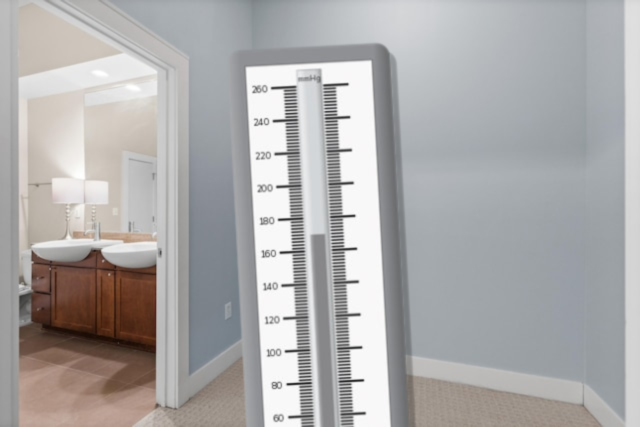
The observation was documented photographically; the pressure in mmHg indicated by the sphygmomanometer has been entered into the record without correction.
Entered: 170 mmHg
